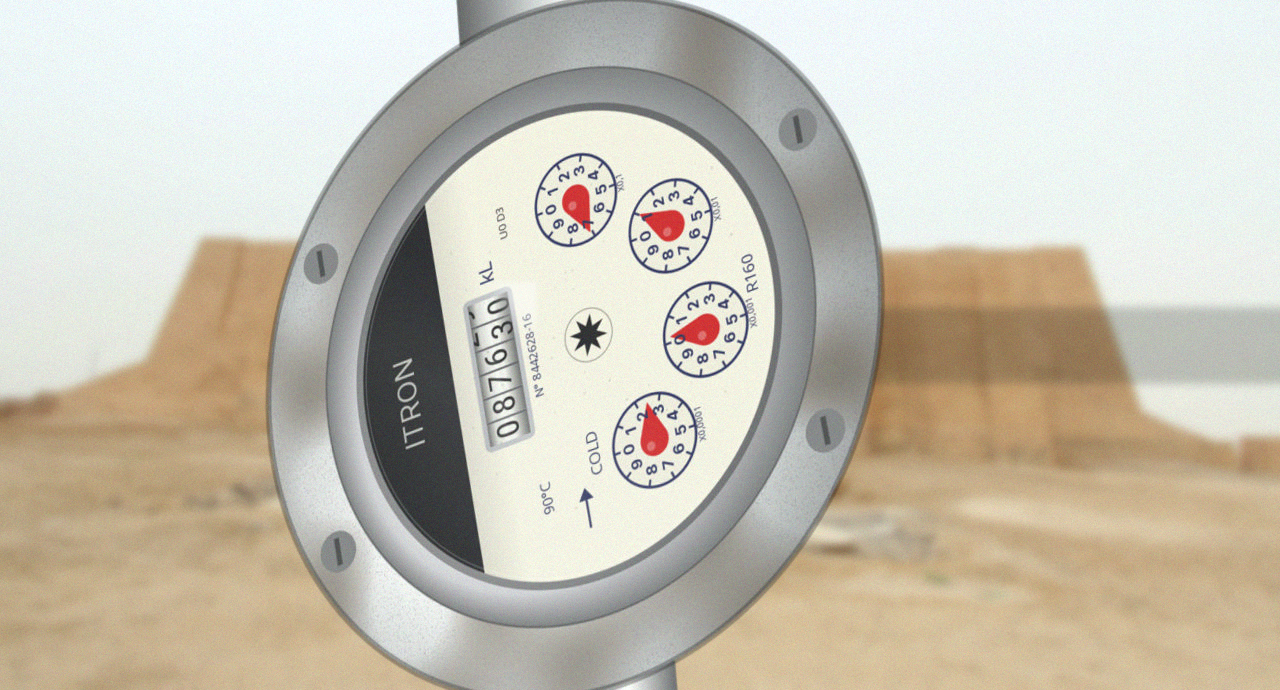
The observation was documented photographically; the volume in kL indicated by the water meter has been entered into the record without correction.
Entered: 87629.7102 kL
